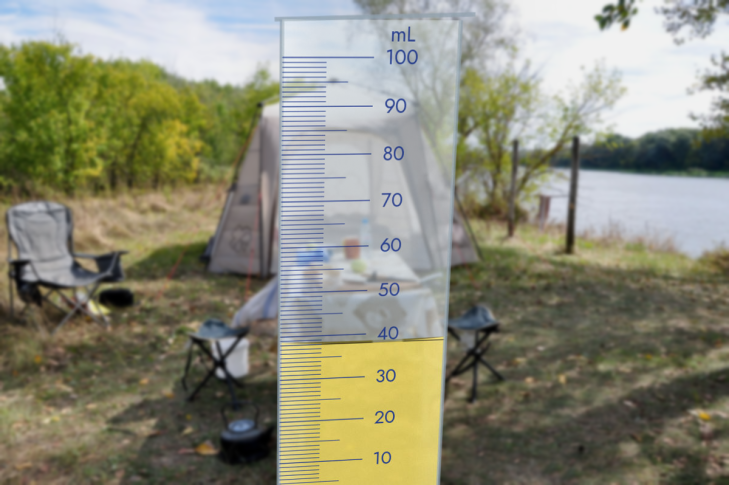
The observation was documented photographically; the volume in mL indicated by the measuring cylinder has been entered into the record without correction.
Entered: 38 mL
